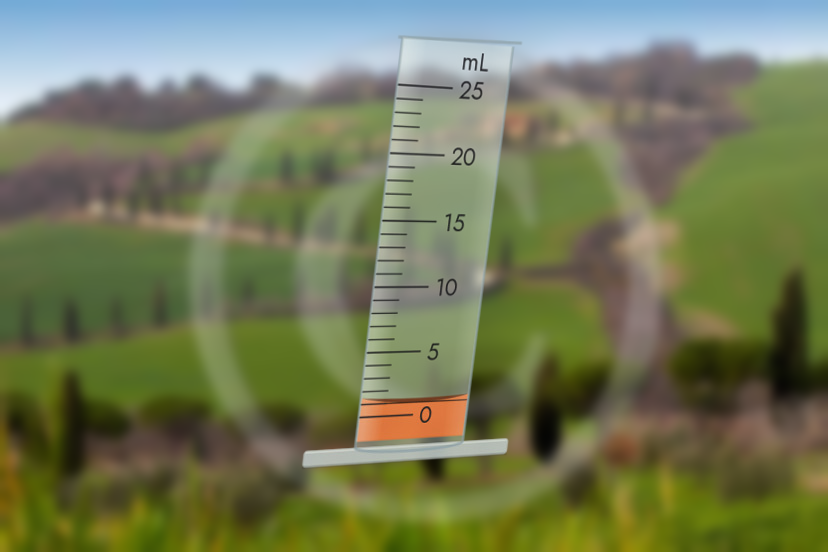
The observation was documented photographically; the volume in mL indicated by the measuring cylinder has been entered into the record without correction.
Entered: 1 mL
